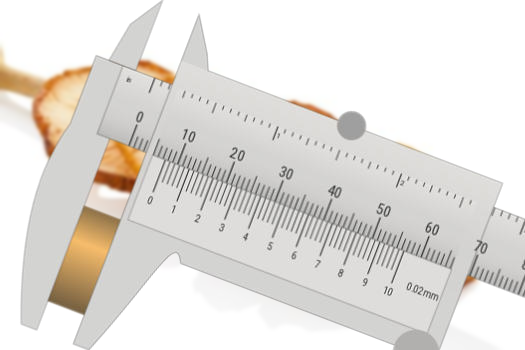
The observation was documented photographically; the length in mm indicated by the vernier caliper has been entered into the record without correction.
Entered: 7.5 mm
